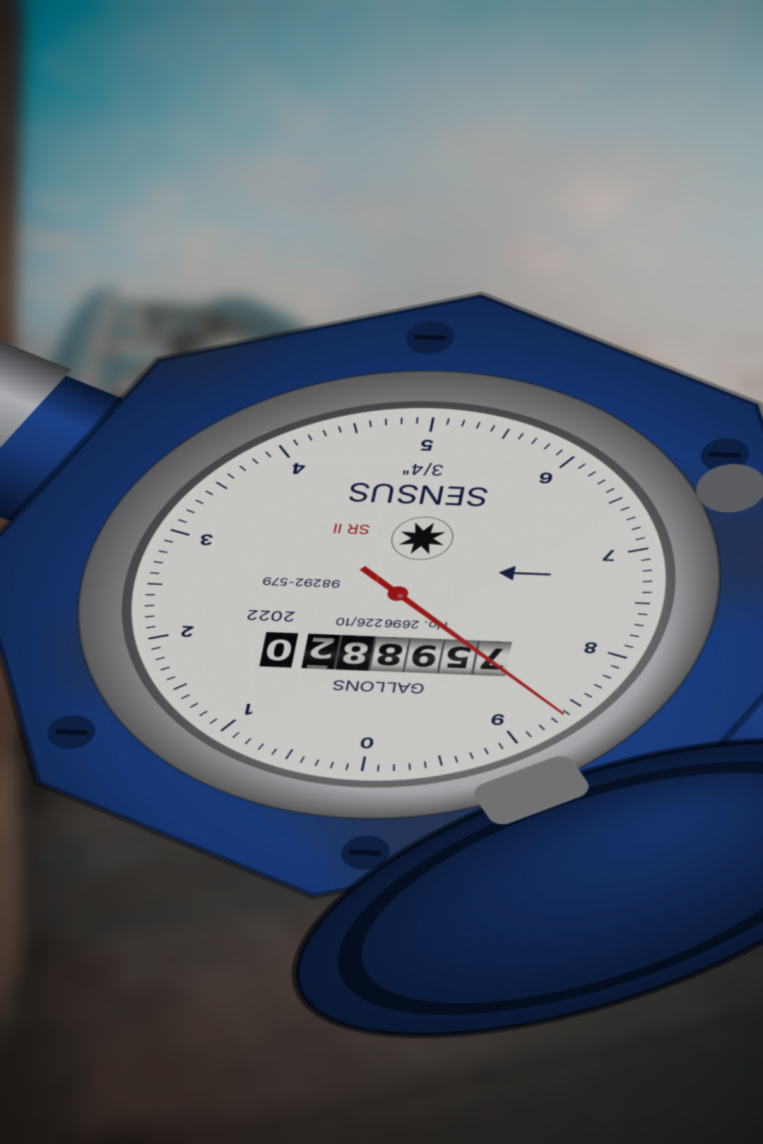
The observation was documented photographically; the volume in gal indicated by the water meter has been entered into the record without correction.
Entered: 7598818.6 gal
